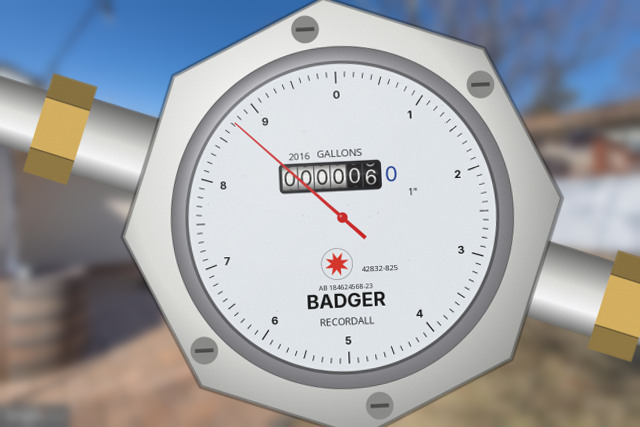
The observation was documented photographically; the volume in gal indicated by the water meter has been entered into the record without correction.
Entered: 58.7 gal
